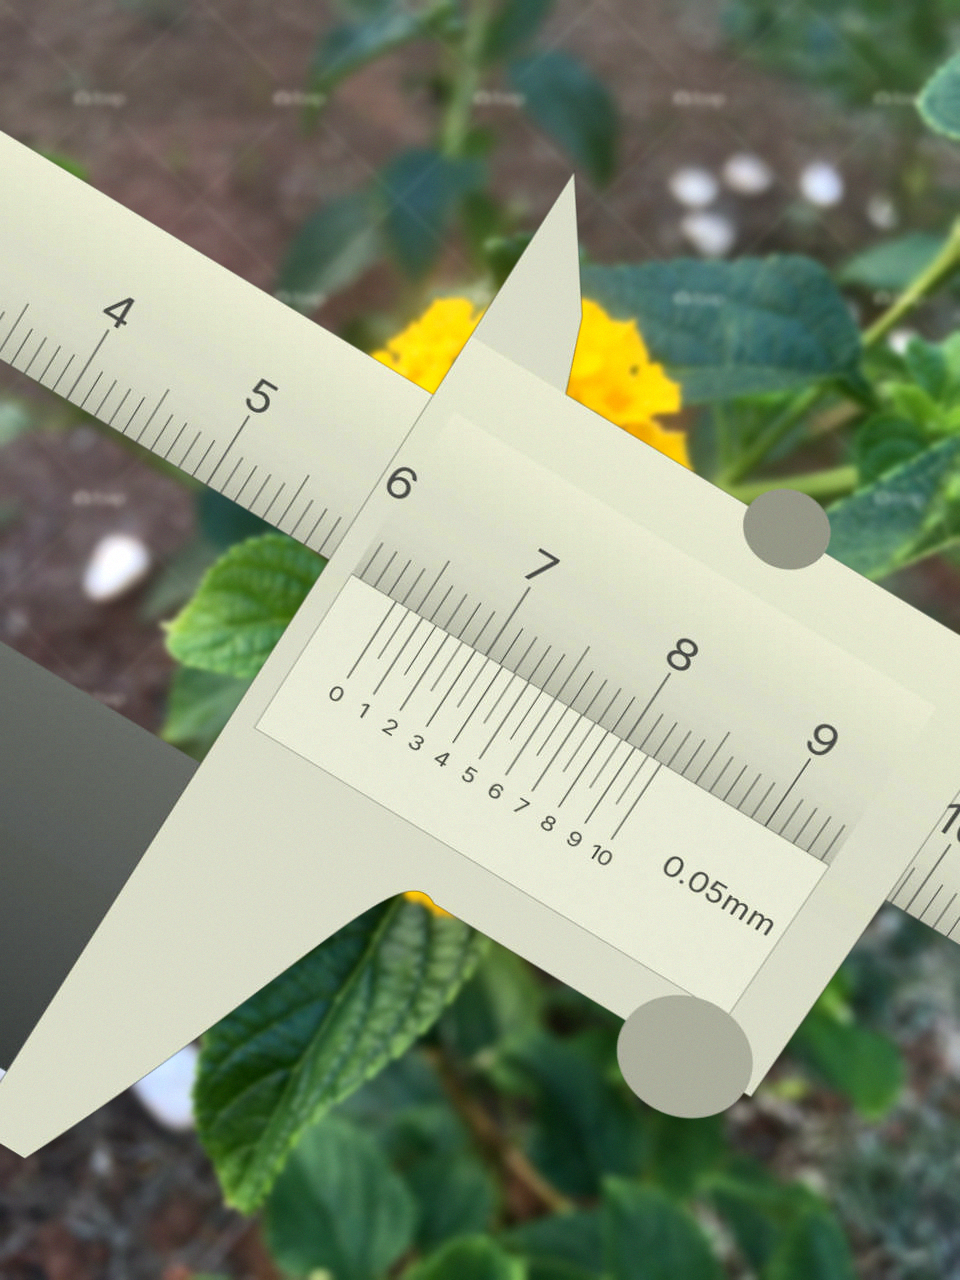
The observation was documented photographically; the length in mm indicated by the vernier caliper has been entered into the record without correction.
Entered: 63.6 mm
